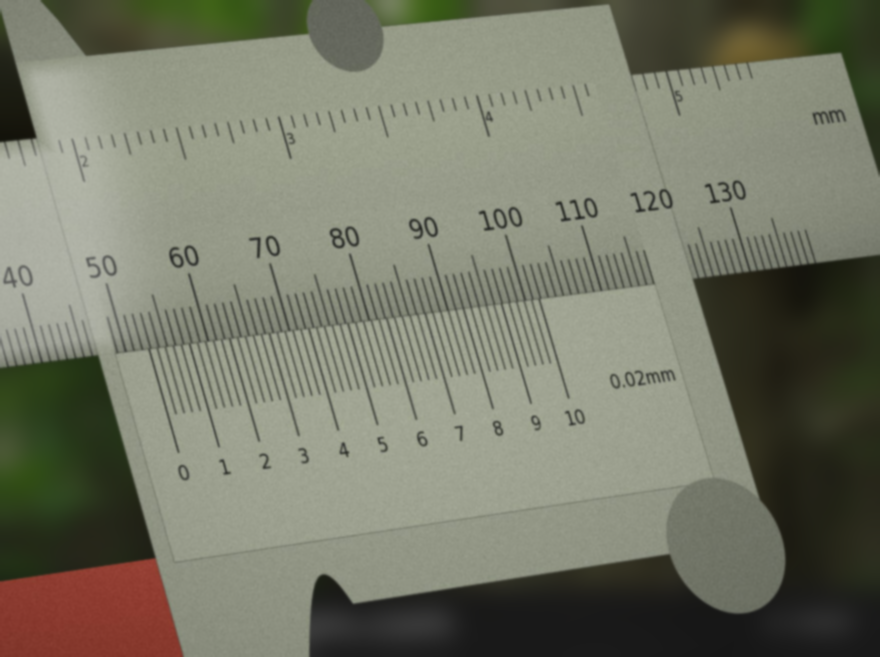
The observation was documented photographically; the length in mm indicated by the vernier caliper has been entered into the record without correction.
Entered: 52.8 mm
